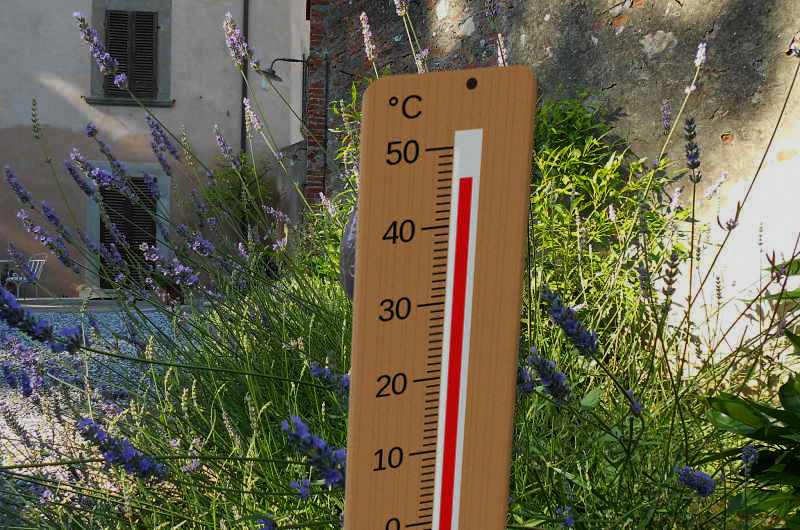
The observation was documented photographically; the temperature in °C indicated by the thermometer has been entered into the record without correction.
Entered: 46 °C
